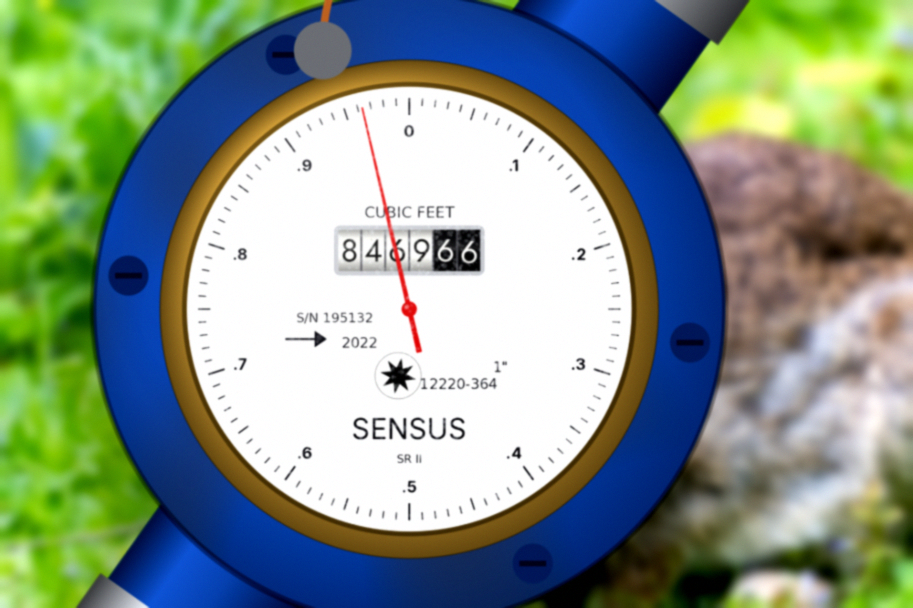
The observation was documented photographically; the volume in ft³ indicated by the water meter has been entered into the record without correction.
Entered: 846965.96 ft³
